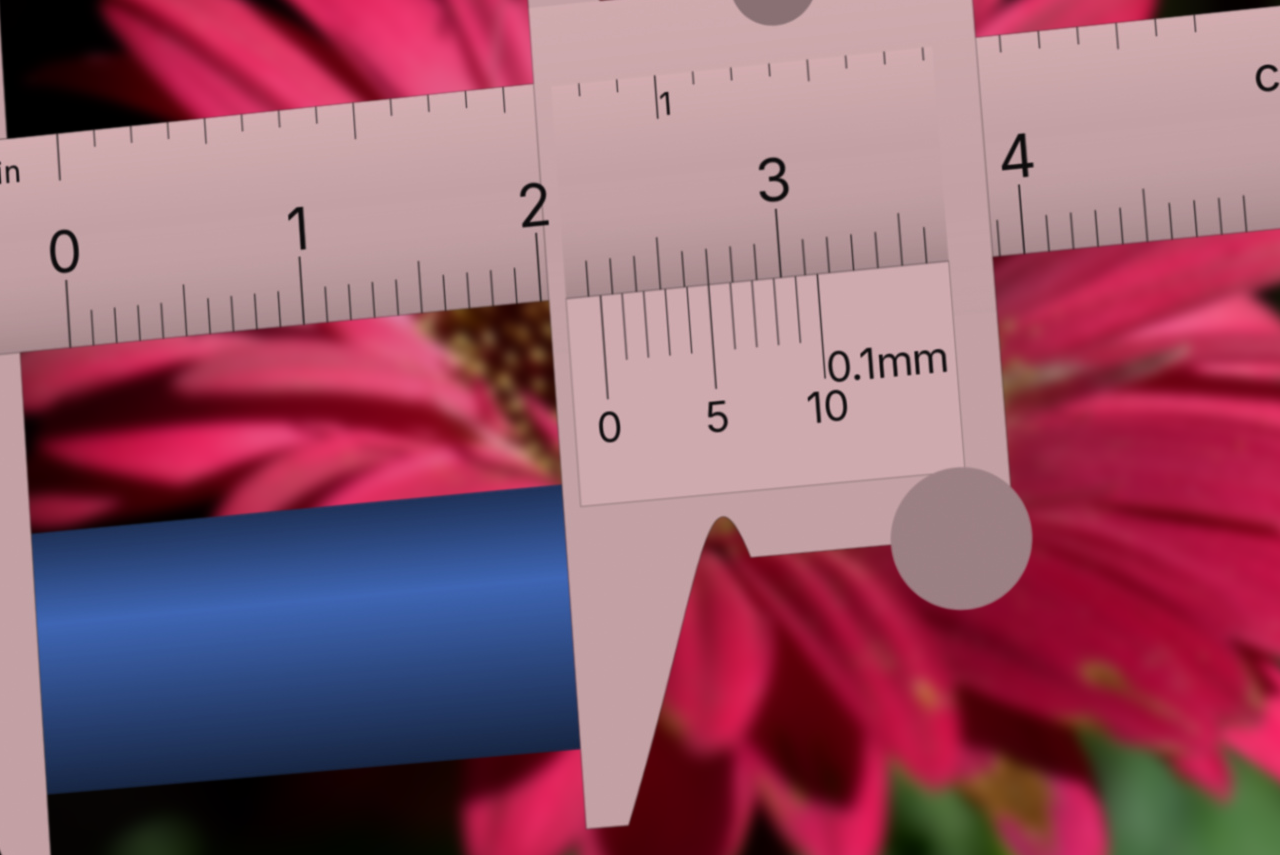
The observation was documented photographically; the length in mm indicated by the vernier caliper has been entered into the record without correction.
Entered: 22.5 mm
